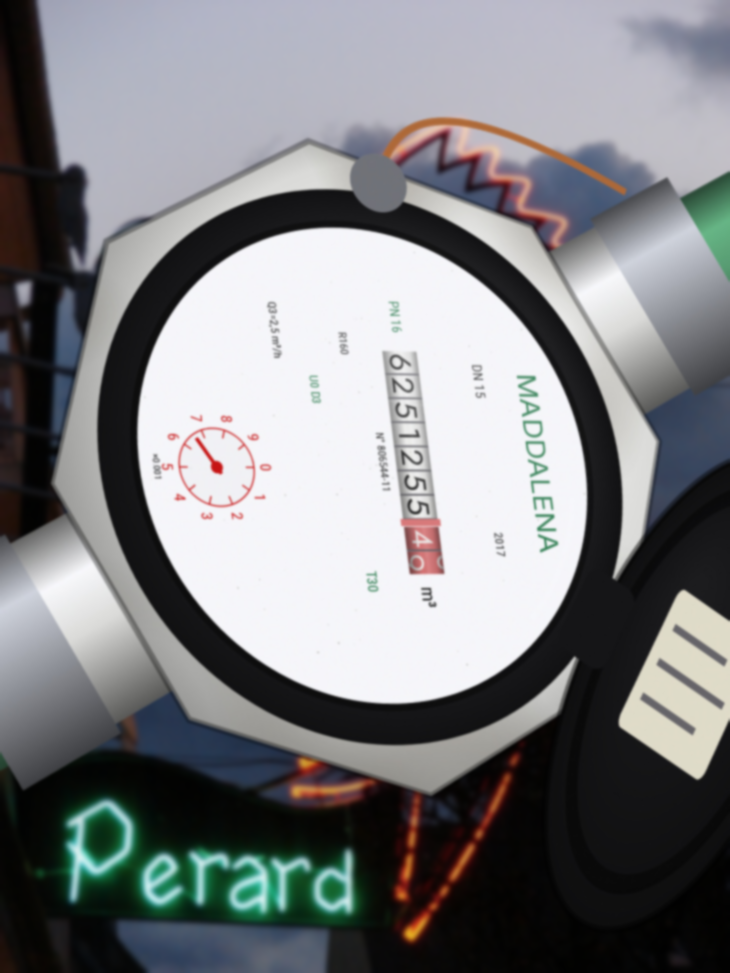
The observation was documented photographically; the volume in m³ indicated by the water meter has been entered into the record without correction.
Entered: 6251255.486 m³
